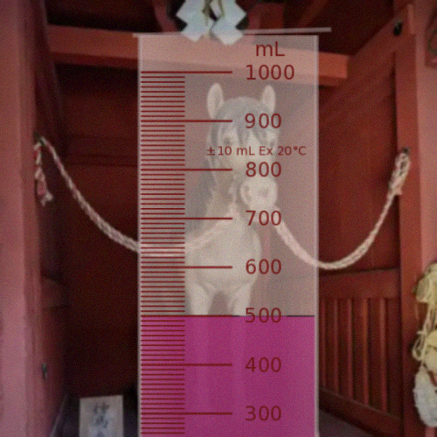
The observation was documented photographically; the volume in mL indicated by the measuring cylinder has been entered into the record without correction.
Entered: 500 mL
